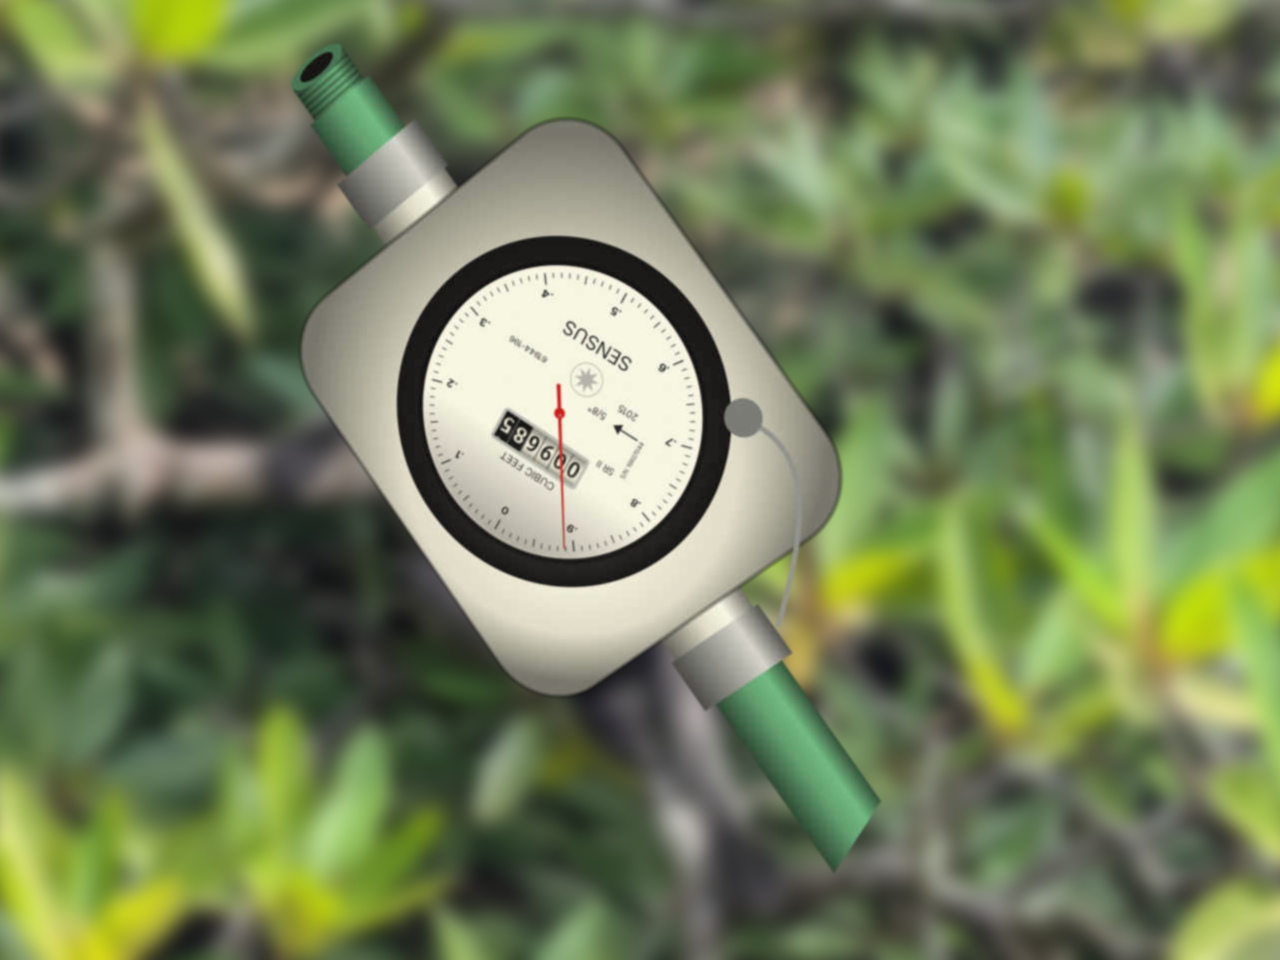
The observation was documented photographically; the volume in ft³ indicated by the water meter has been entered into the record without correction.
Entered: 9684.91 ft³
